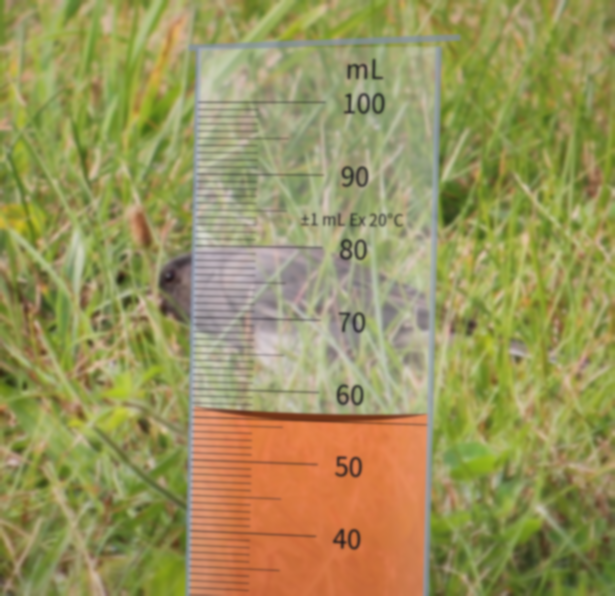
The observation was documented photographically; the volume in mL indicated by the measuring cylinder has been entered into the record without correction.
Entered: 56 mL
